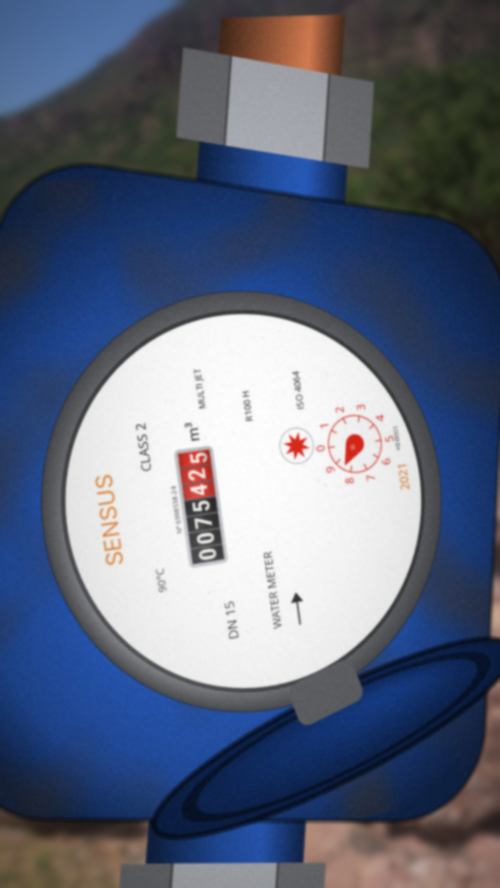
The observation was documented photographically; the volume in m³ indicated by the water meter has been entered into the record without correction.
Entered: 75.4248 m³
